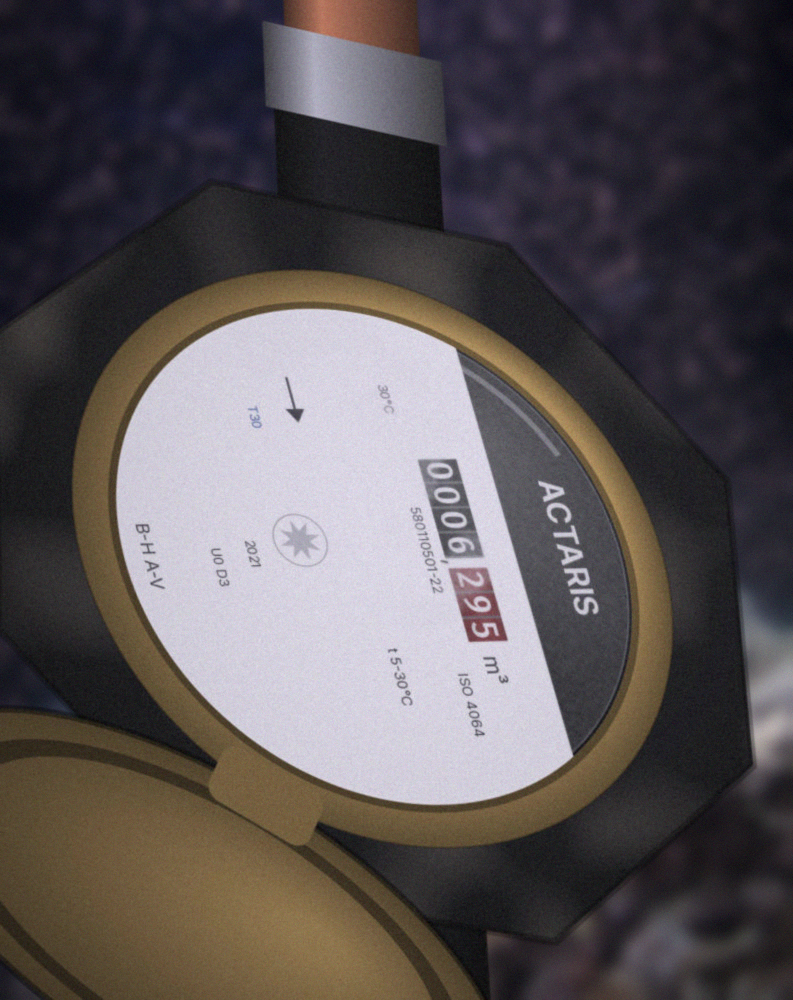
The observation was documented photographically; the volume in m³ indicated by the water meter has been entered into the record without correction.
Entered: 6.295 m³
